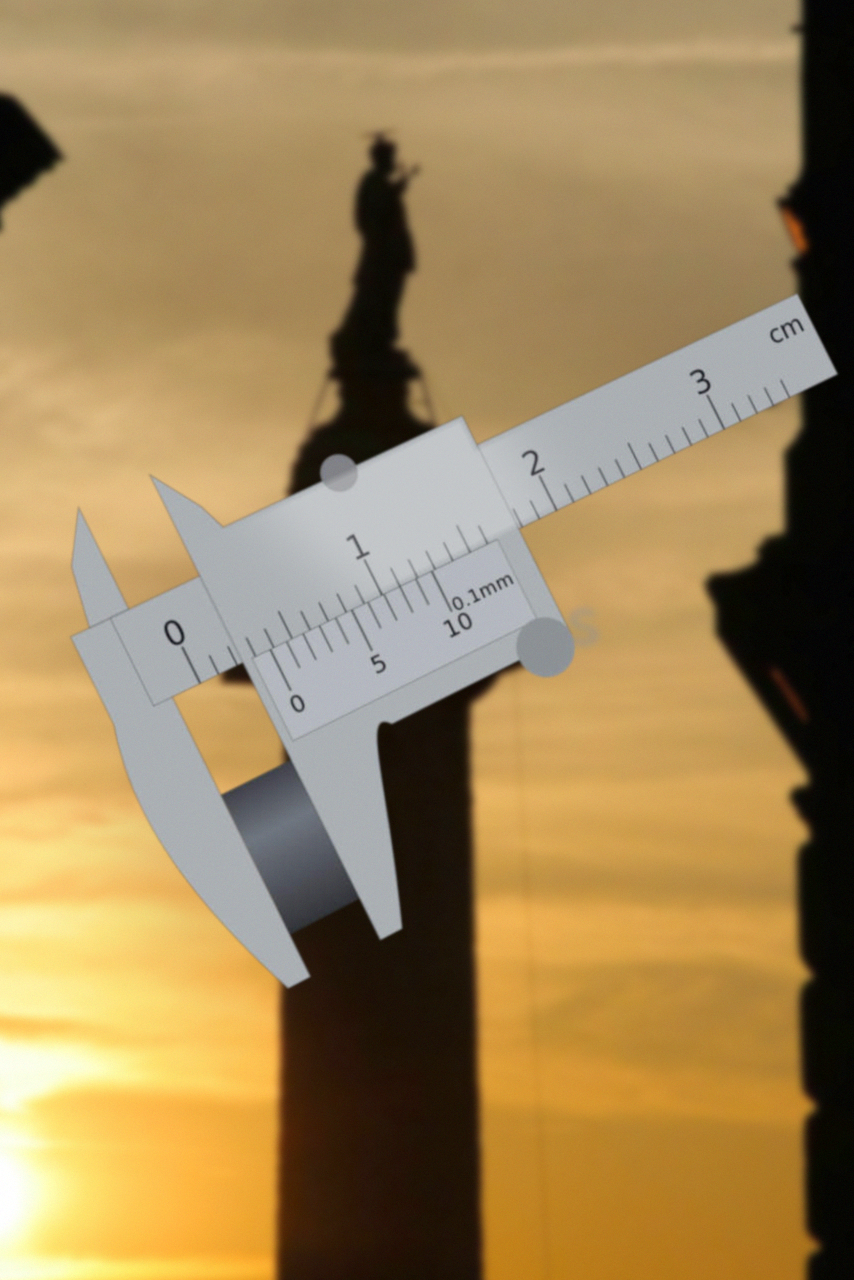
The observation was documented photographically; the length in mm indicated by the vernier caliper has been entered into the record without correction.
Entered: 3.8 mm
